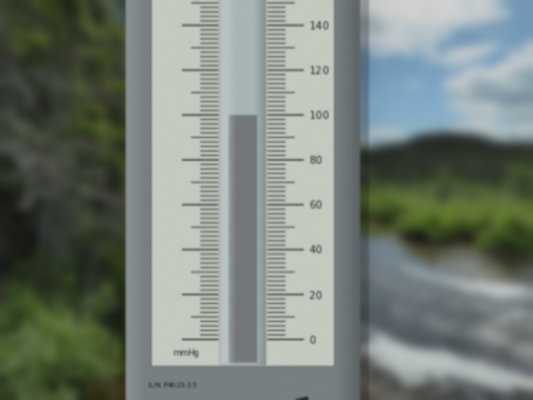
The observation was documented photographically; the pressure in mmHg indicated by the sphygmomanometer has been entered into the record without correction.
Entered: 100 mmHg
